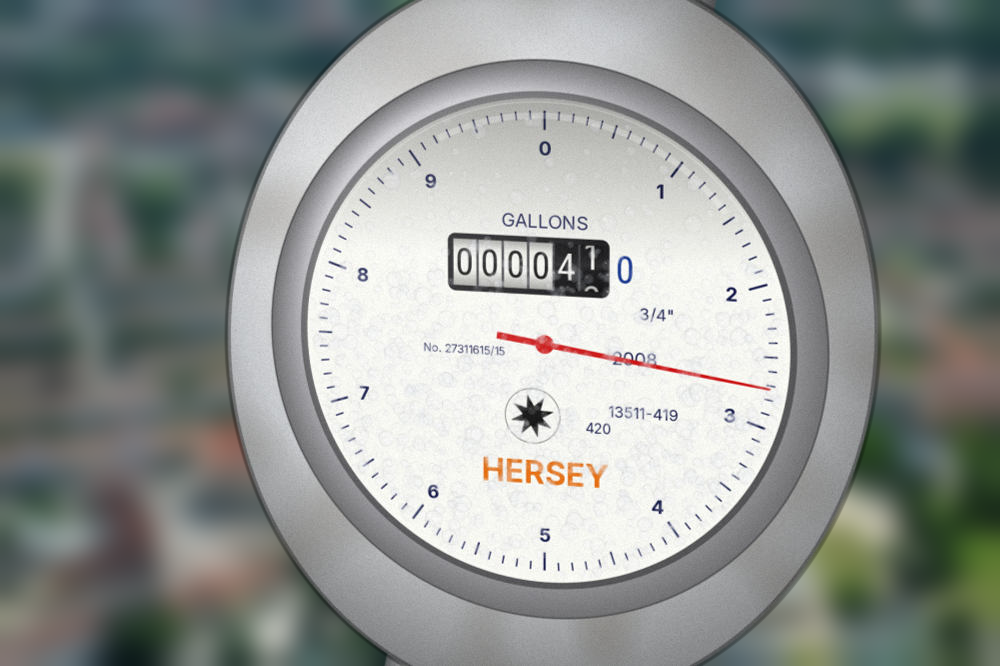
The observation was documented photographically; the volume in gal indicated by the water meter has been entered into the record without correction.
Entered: 412.7 gal
